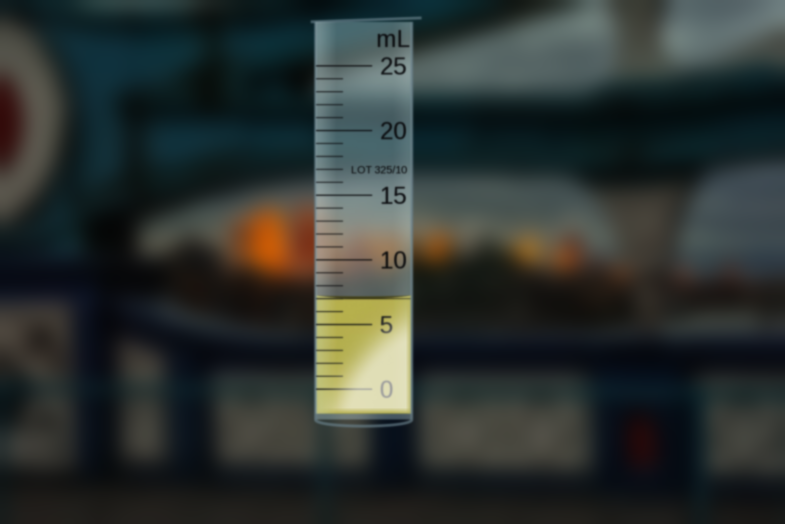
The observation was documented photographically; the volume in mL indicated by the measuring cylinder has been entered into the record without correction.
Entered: 7 mL
